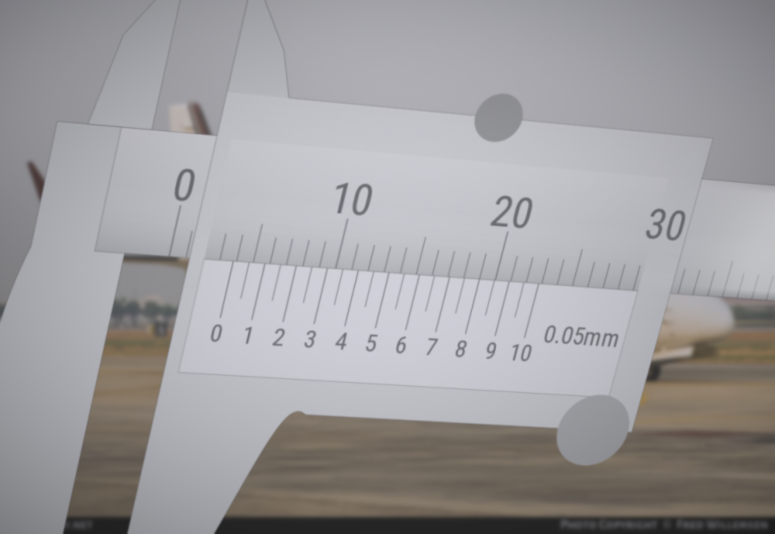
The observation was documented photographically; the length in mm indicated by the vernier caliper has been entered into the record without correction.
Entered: 3.8 mm
